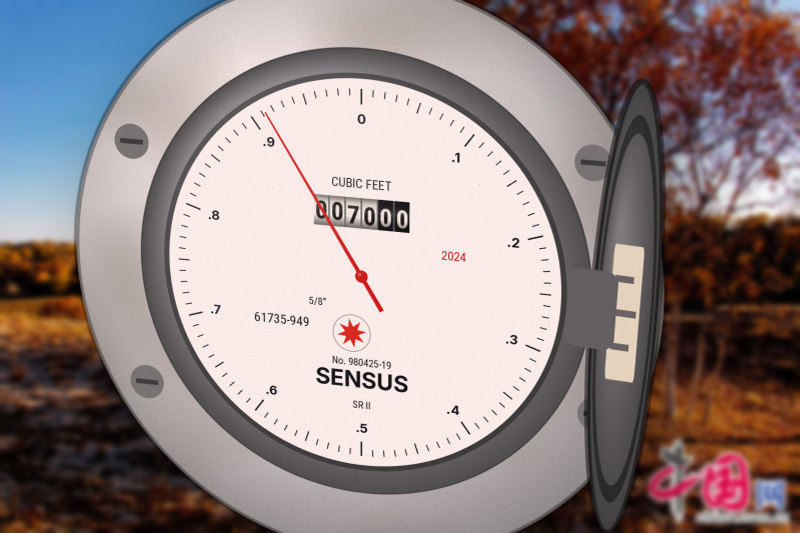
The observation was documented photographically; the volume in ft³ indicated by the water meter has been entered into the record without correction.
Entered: 6999.91 ft³
